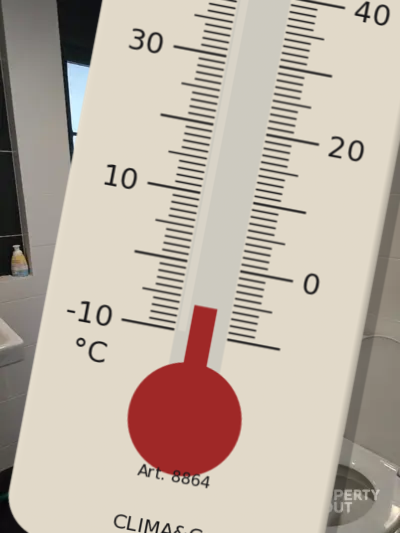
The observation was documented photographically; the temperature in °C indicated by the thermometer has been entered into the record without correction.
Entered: -6 °C
